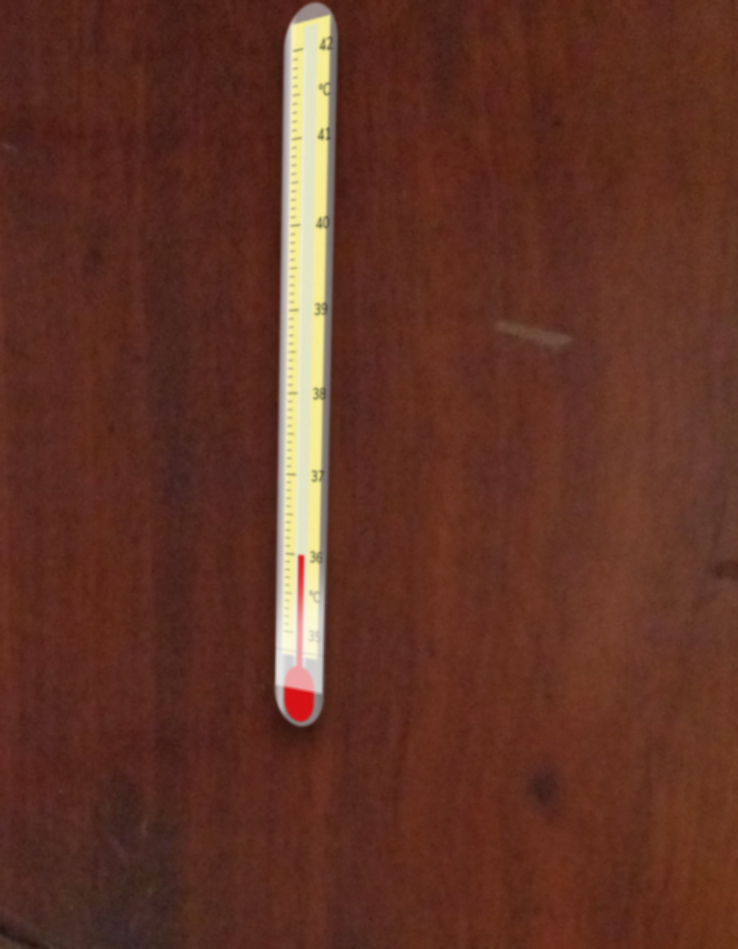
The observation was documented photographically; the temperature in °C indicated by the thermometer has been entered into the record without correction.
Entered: 36 °C
